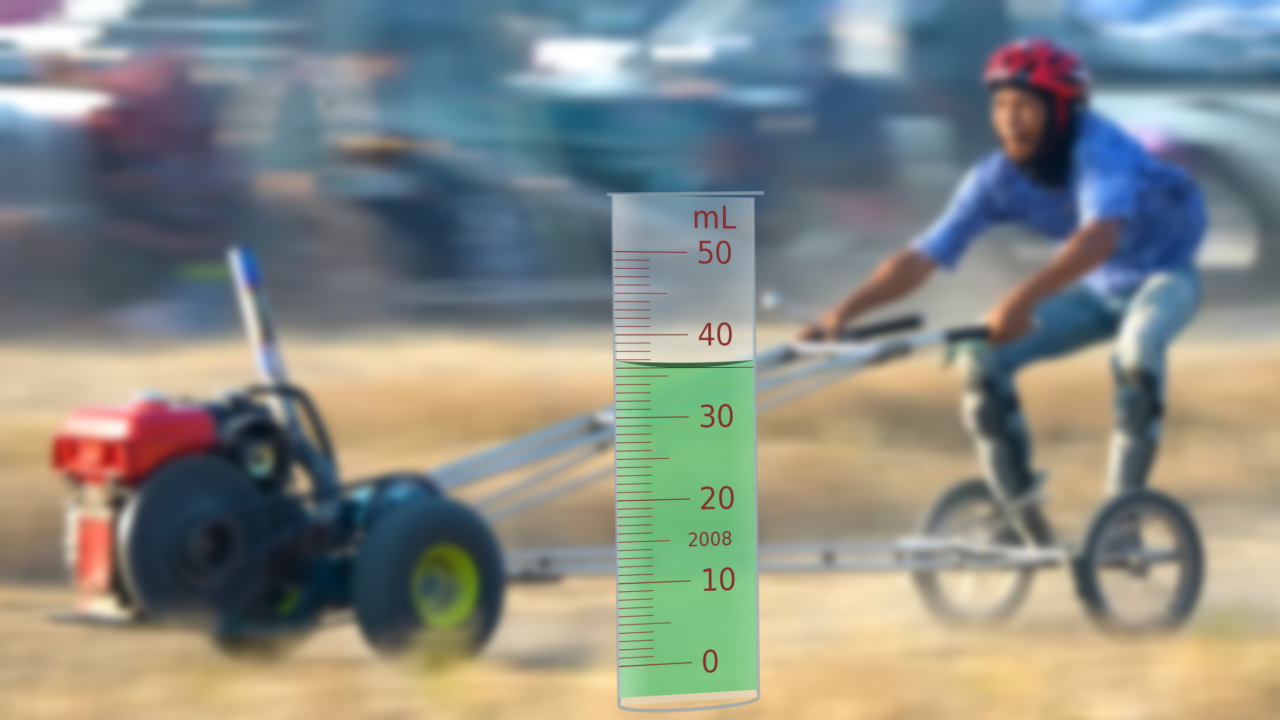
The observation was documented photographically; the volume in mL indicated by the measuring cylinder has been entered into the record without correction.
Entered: 36 mL
